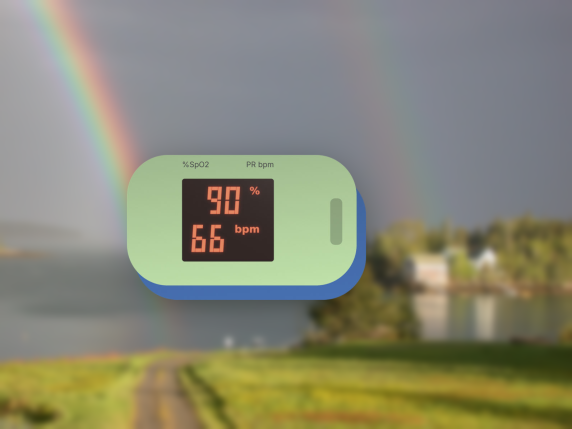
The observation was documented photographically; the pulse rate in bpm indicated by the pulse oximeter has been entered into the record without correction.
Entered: 66 bpm
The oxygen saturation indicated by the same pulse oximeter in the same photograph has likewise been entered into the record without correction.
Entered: 90 %
